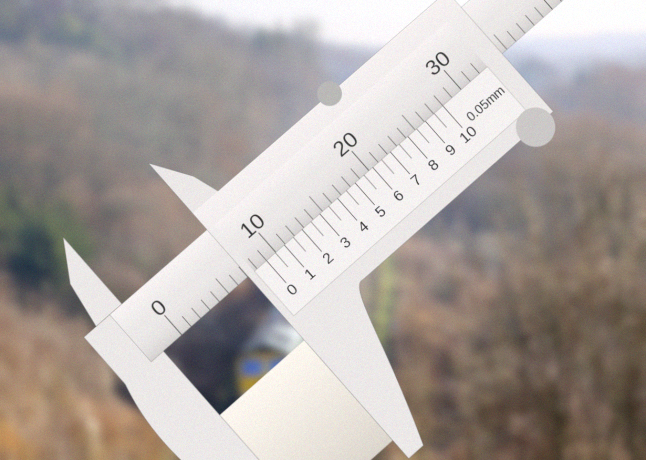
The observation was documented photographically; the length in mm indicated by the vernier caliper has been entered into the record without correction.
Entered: 9.0 mm
